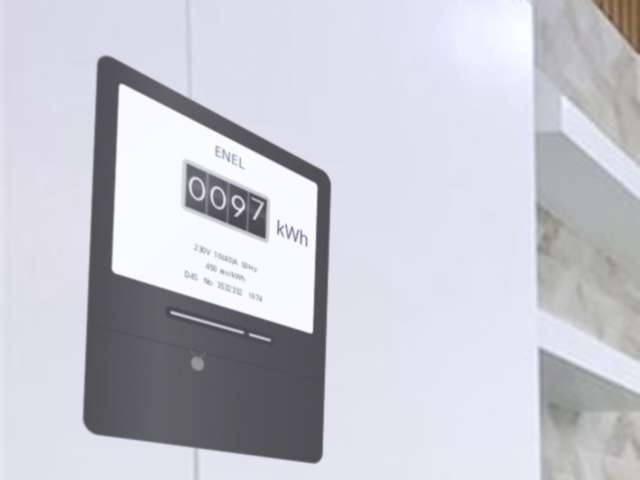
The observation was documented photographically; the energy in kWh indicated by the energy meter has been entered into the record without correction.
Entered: 97 kWh
